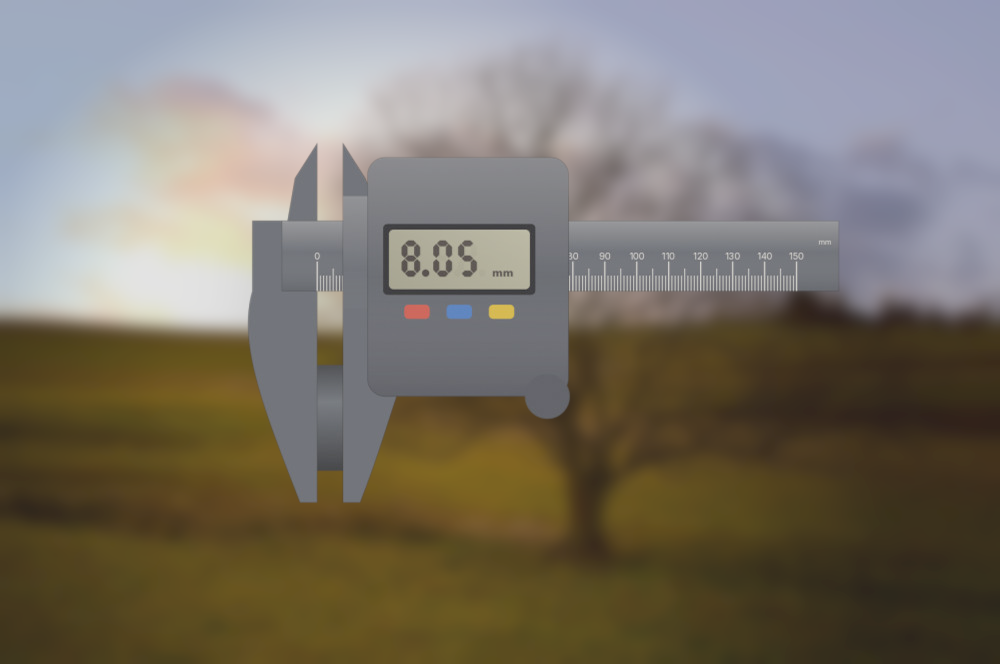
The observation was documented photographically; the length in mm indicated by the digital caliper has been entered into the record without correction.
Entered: 8.05 mm
